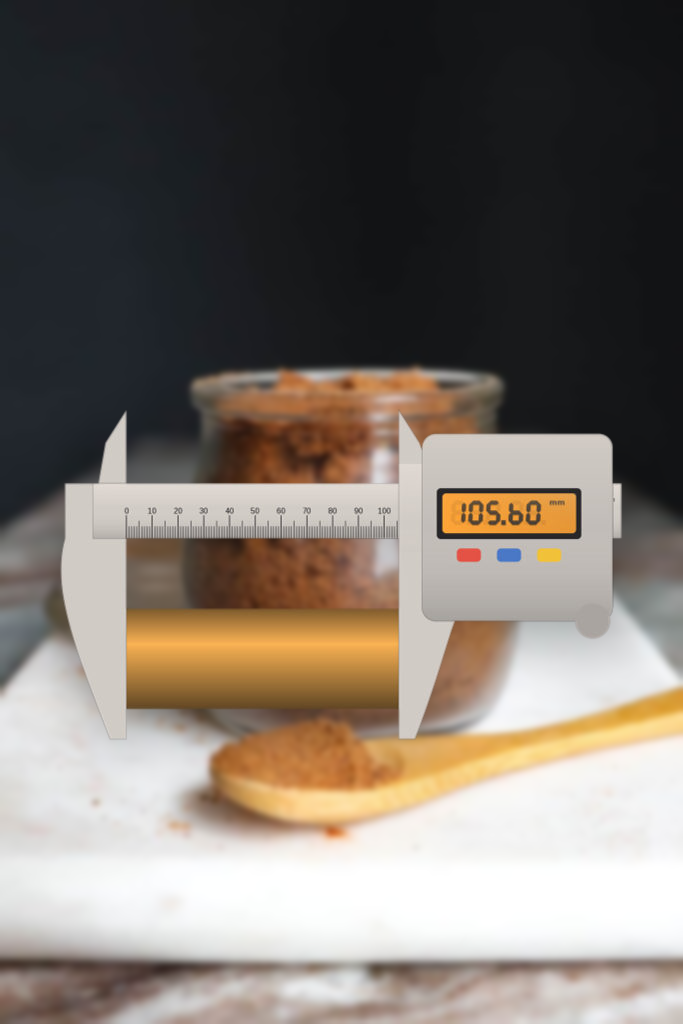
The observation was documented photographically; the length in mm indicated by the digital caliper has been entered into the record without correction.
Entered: 105.60 mm
